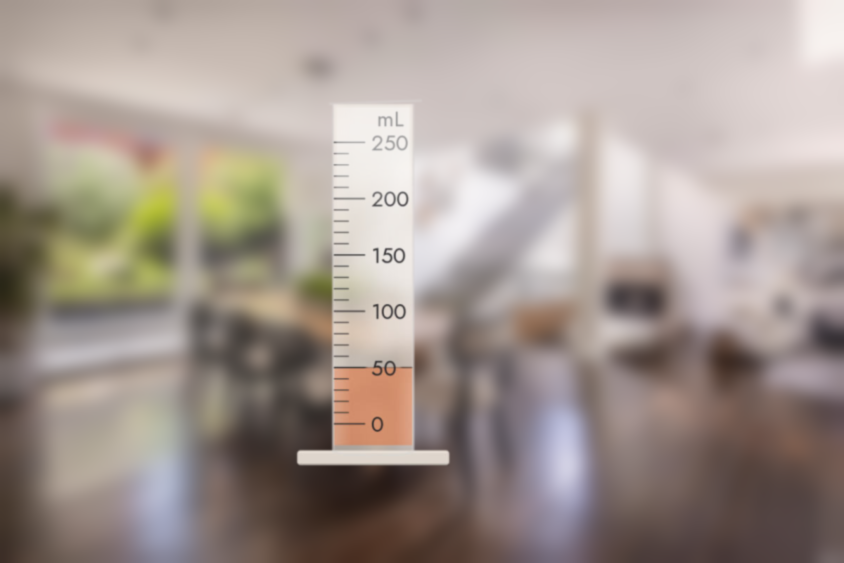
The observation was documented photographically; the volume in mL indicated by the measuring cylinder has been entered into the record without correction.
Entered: 50 mL
